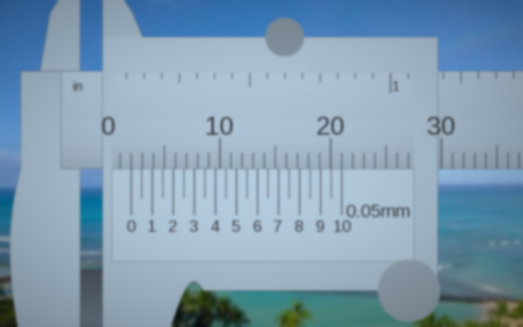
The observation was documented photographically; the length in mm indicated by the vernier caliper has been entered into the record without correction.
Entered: 2.0 mm
